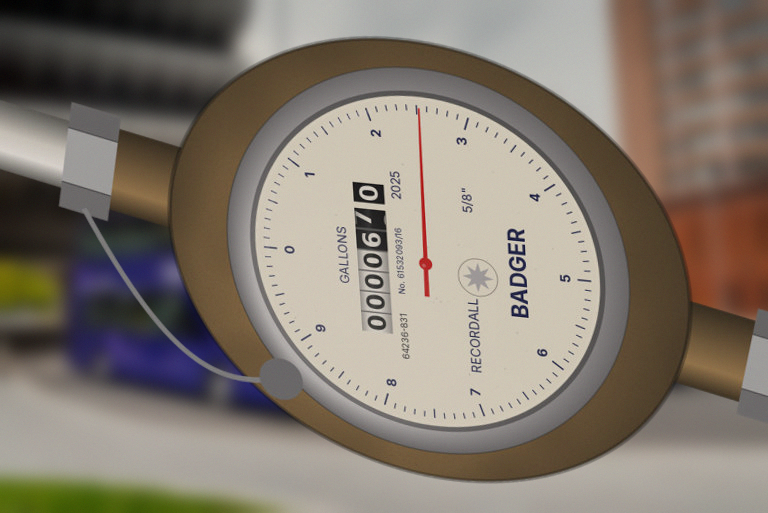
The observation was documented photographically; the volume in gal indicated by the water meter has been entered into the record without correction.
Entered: 672.5 gal
